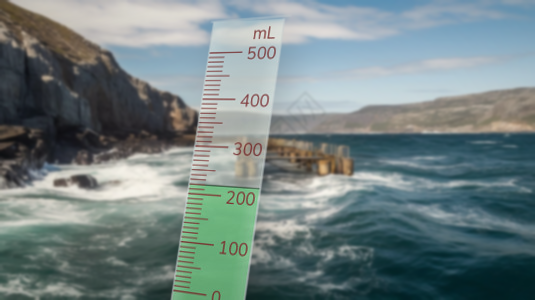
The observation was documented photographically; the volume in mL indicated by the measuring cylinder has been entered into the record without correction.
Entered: 220 mL
